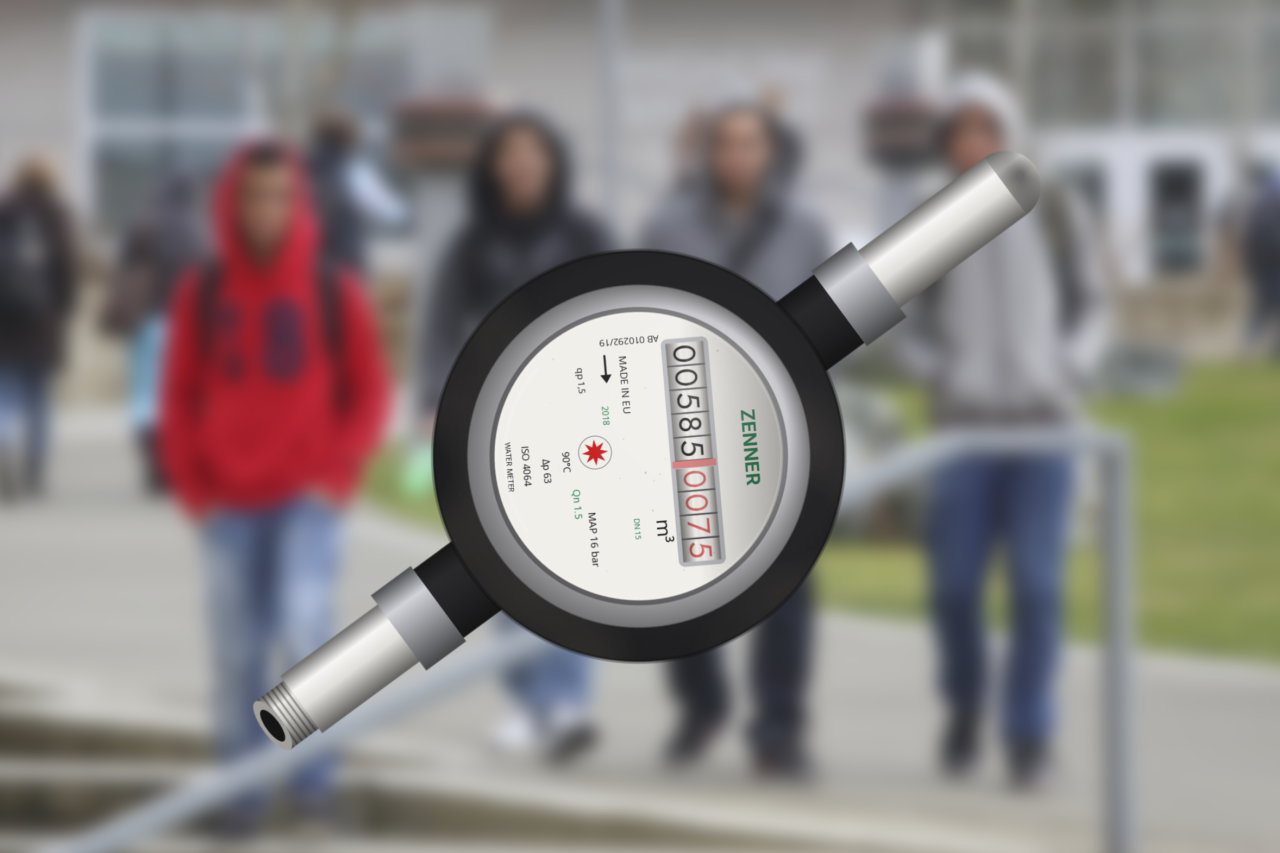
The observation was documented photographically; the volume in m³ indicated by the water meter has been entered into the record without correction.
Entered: 585.0075 m³
